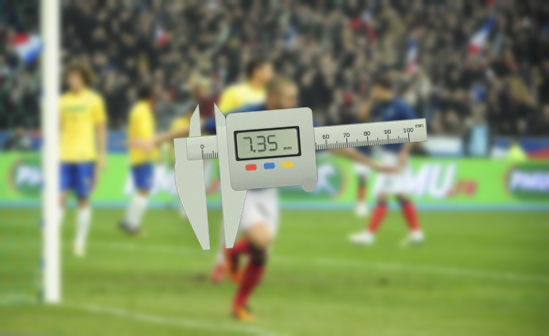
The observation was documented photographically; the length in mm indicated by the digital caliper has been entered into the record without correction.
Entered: 7.35 mm
